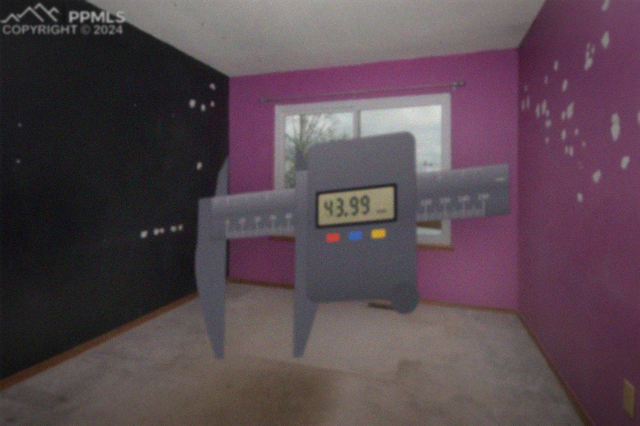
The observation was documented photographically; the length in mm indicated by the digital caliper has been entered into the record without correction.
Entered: 43.99 mm
